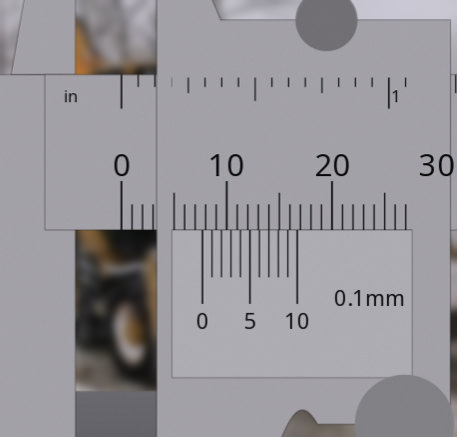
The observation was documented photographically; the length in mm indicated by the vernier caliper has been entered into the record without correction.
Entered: 7.7 mm
